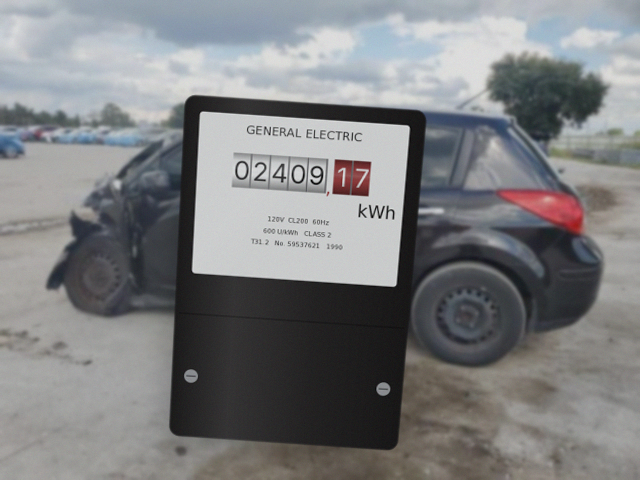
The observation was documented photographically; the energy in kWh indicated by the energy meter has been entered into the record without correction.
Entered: 2409.17 kWh
